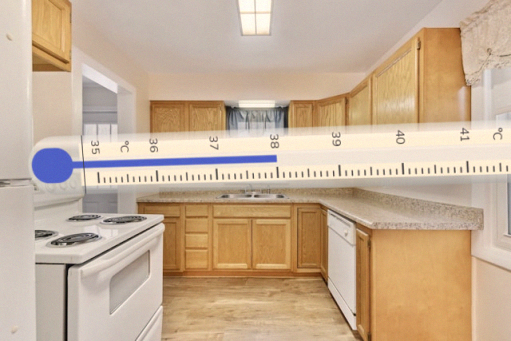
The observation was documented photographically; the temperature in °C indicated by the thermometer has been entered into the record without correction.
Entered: 38 °C
